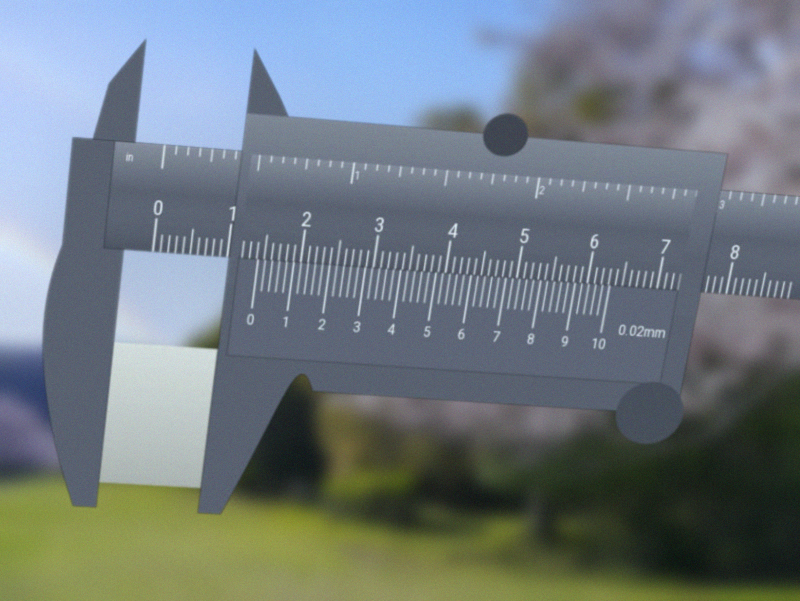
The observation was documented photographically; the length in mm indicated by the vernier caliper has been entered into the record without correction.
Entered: 14.2 mm
